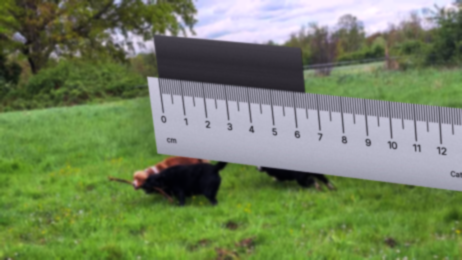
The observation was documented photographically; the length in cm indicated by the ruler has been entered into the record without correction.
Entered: 6.5 cm
